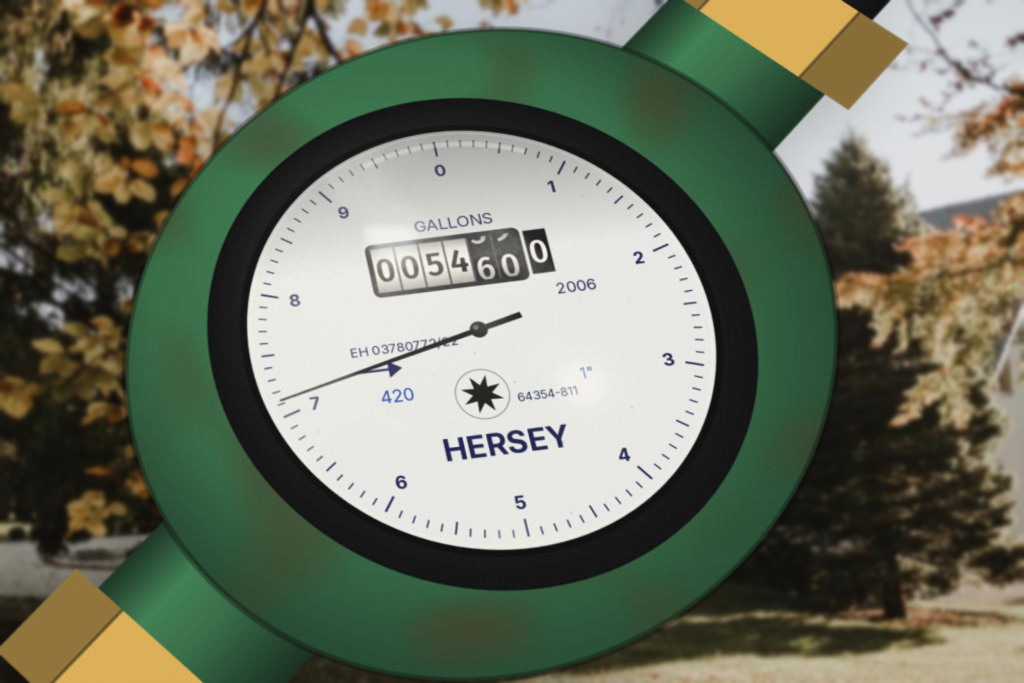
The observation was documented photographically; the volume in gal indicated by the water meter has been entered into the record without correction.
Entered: 54597.1 gal
